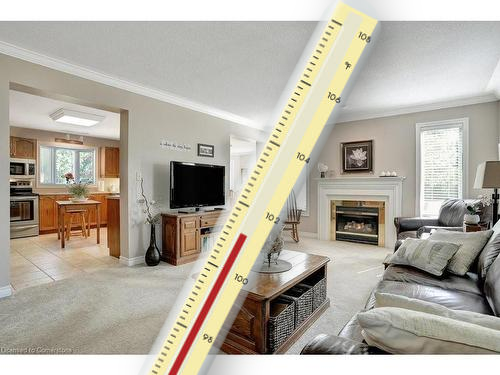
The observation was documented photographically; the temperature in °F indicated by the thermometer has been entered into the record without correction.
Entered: 101.2 °F
